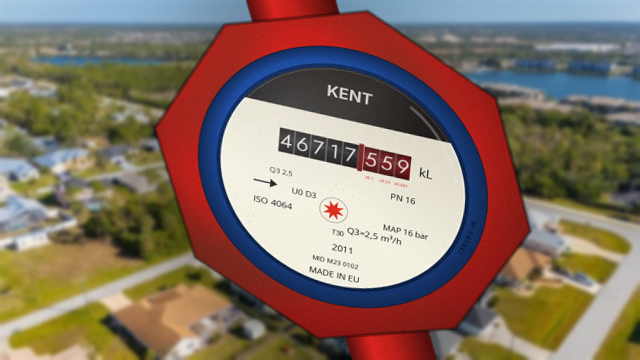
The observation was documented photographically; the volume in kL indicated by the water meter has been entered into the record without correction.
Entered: 46717.559 kL
